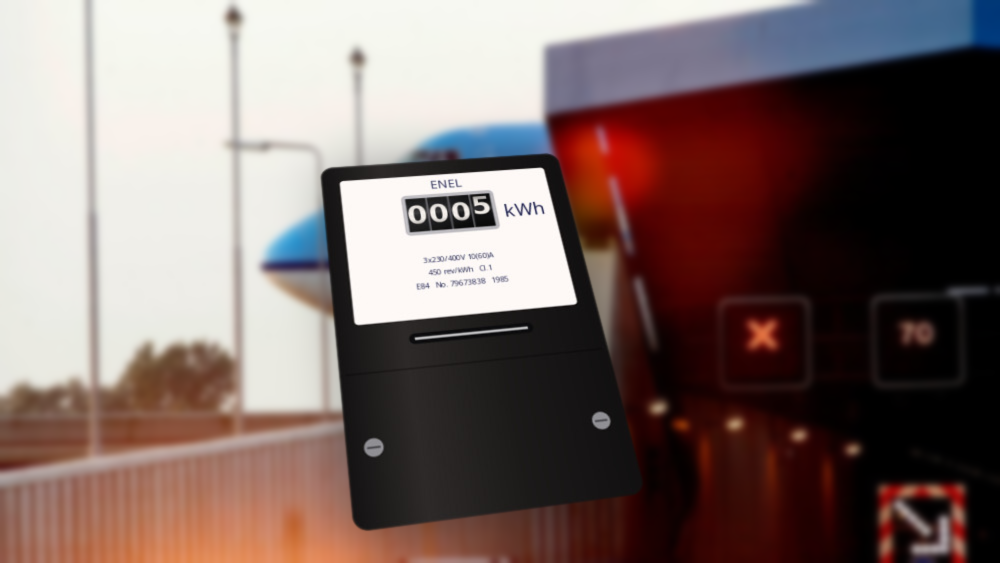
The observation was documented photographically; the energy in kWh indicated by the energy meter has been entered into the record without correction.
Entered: 5 kWh
